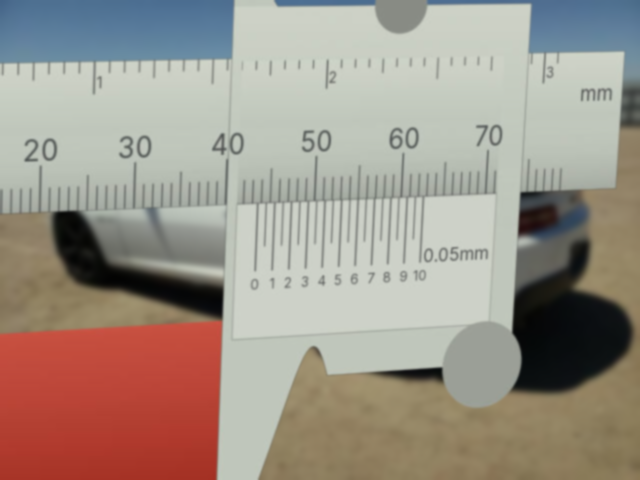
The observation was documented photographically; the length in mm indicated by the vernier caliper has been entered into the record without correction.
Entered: 43.6 mm
